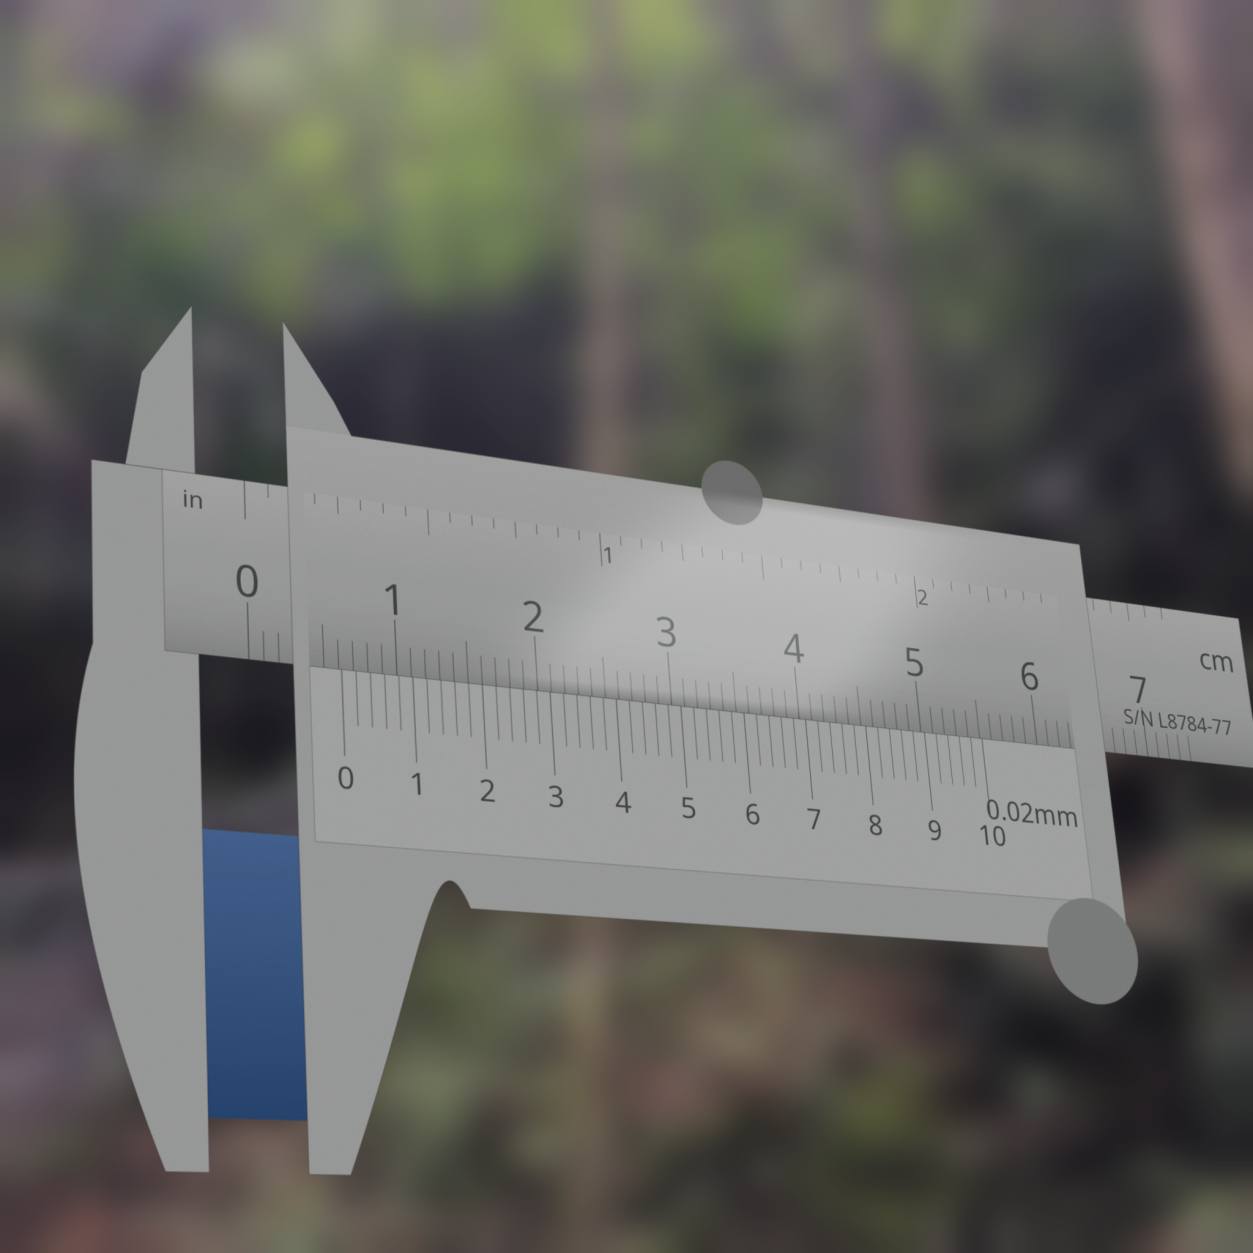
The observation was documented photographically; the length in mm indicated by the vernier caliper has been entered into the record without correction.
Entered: 6.2 mm
